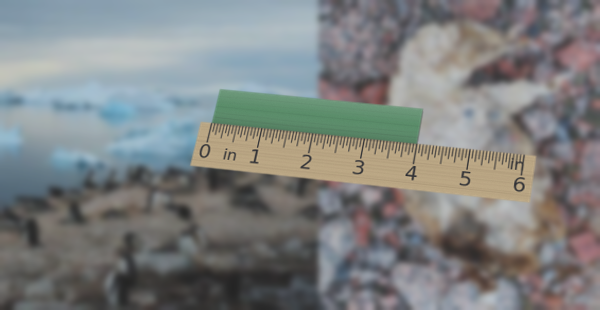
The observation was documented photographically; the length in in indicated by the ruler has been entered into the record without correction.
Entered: 4 in
